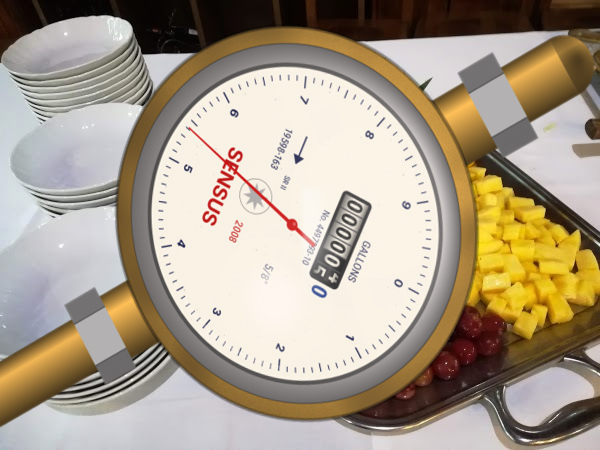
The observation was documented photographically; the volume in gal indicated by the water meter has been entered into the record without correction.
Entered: 45.4 gal
